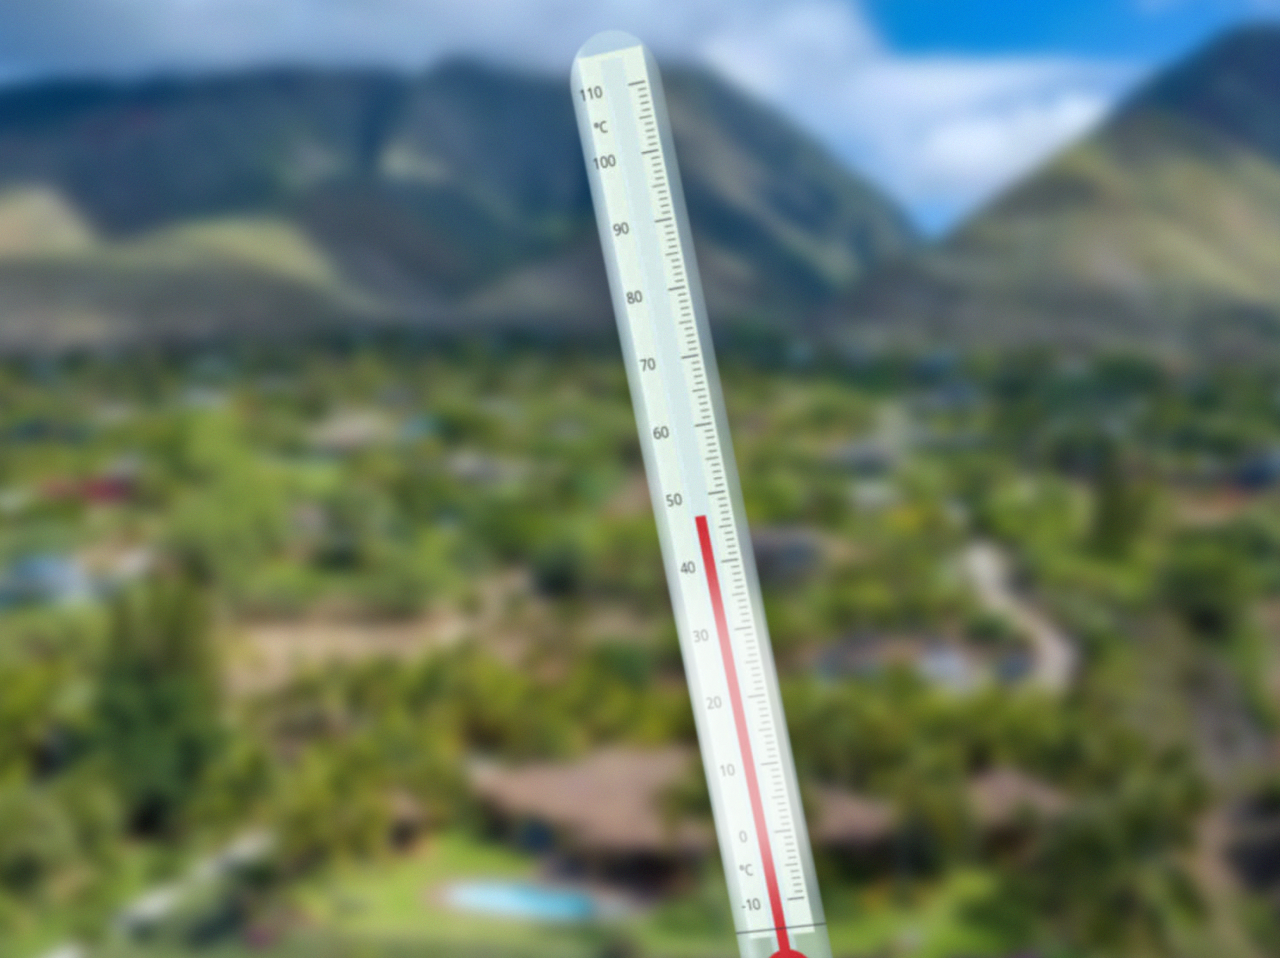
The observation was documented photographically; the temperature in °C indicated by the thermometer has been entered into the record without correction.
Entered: 47 °C
